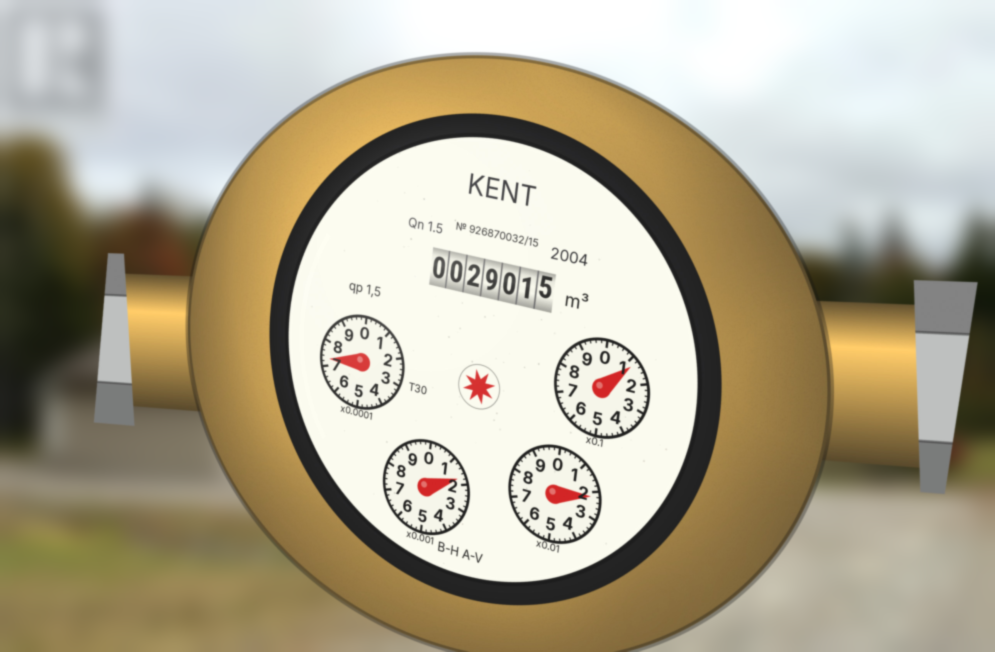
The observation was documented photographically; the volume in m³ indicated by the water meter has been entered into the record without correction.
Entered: 29015.1217 m³
